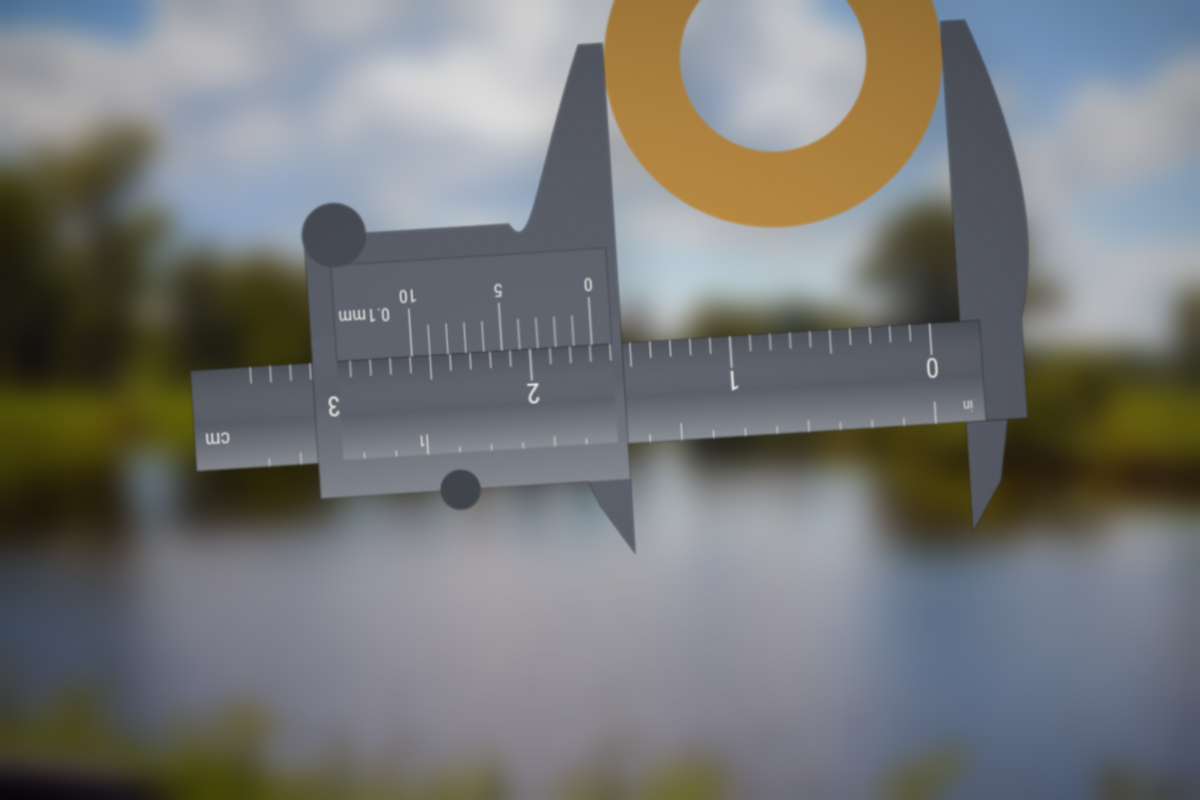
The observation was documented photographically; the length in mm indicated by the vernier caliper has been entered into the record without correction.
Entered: 16.9 mm
